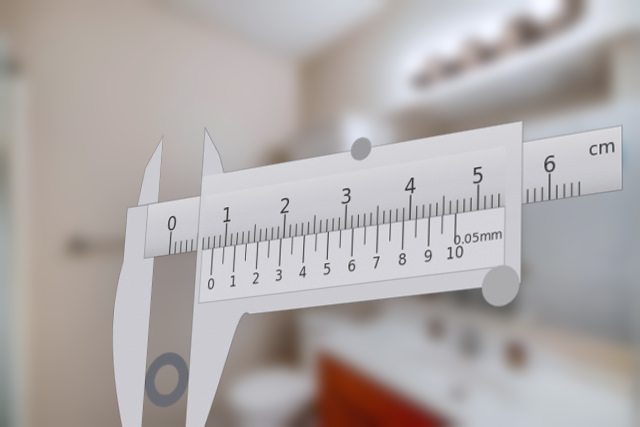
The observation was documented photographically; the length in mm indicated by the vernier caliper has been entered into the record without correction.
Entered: 7.8 mm
